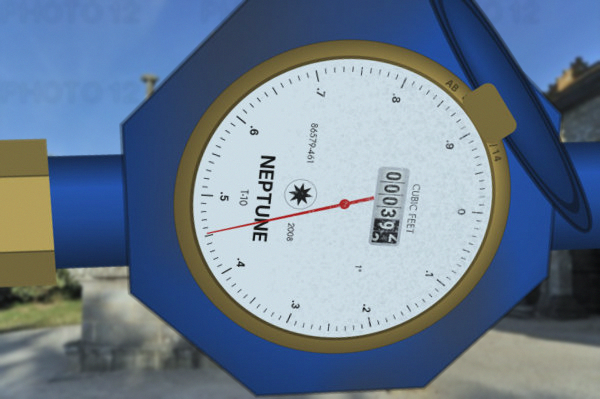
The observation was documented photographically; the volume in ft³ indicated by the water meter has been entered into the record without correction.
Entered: 392.45 ft³
